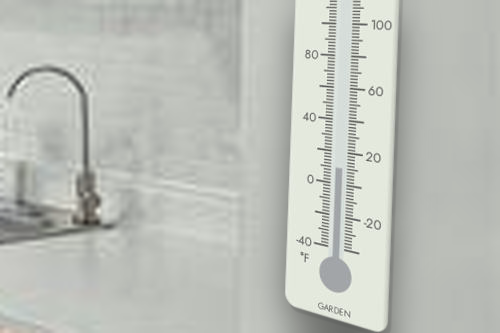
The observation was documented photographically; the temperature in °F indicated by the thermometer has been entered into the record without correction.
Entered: 10 °F
